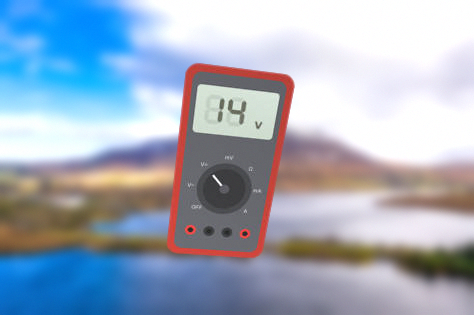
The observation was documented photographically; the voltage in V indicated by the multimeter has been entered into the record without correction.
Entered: 14 V
